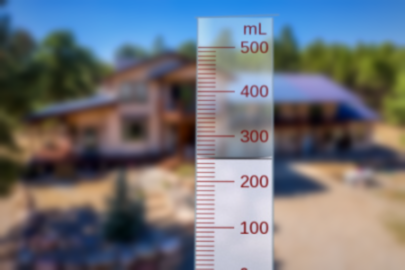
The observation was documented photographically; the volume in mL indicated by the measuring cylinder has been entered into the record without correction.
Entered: 250 mL
